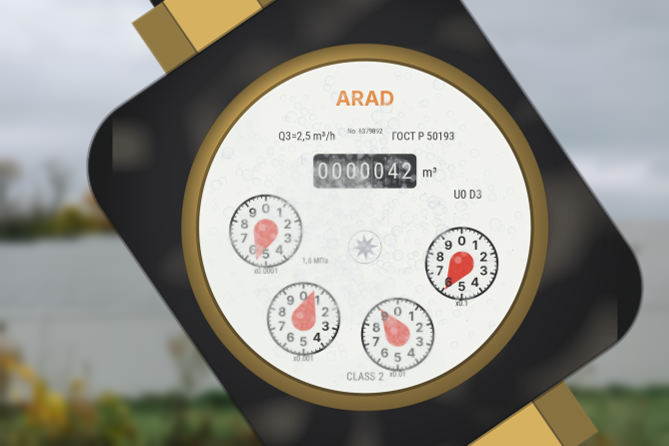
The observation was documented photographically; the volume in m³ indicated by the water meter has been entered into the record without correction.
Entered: 42.5905 m³
